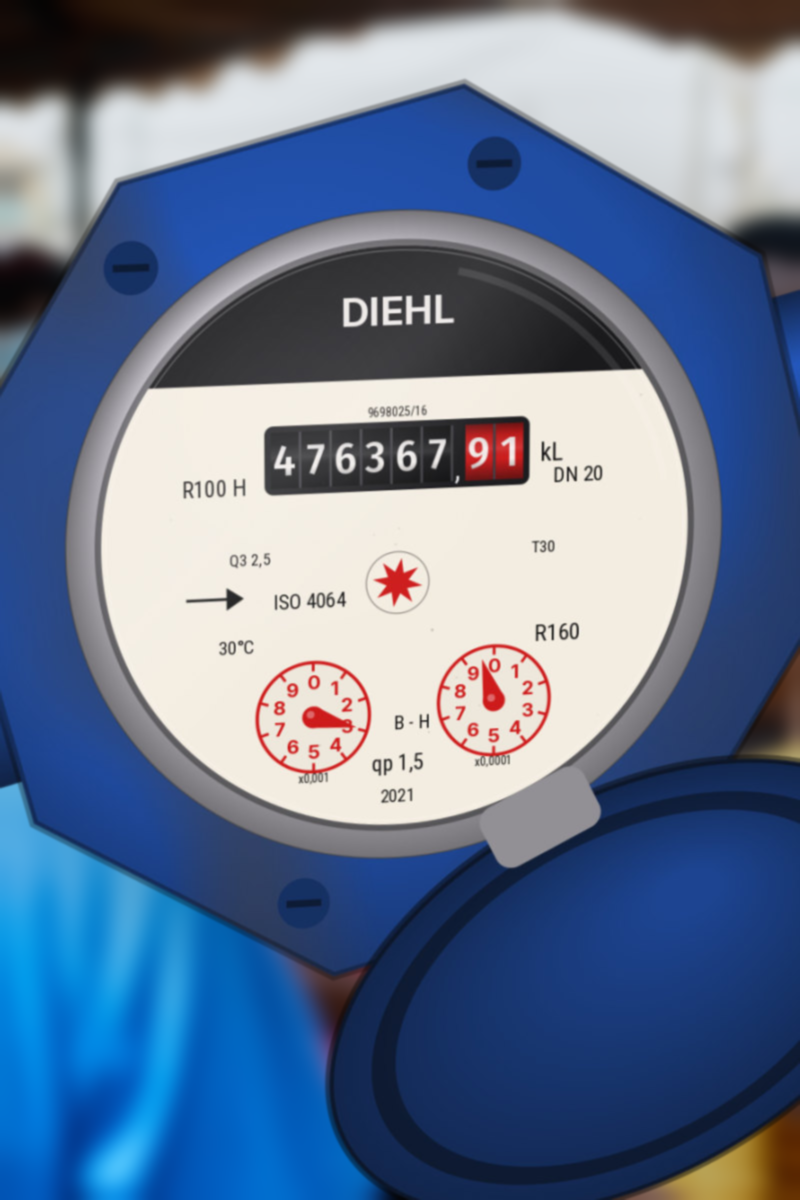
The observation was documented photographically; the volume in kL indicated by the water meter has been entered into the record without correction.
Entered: 476367.9129 kL
